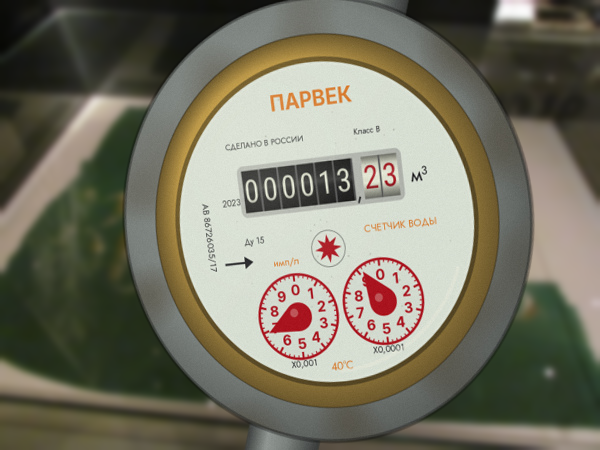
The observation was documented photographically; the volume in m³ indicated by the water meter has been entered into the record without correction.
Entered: 13.2369 m³
